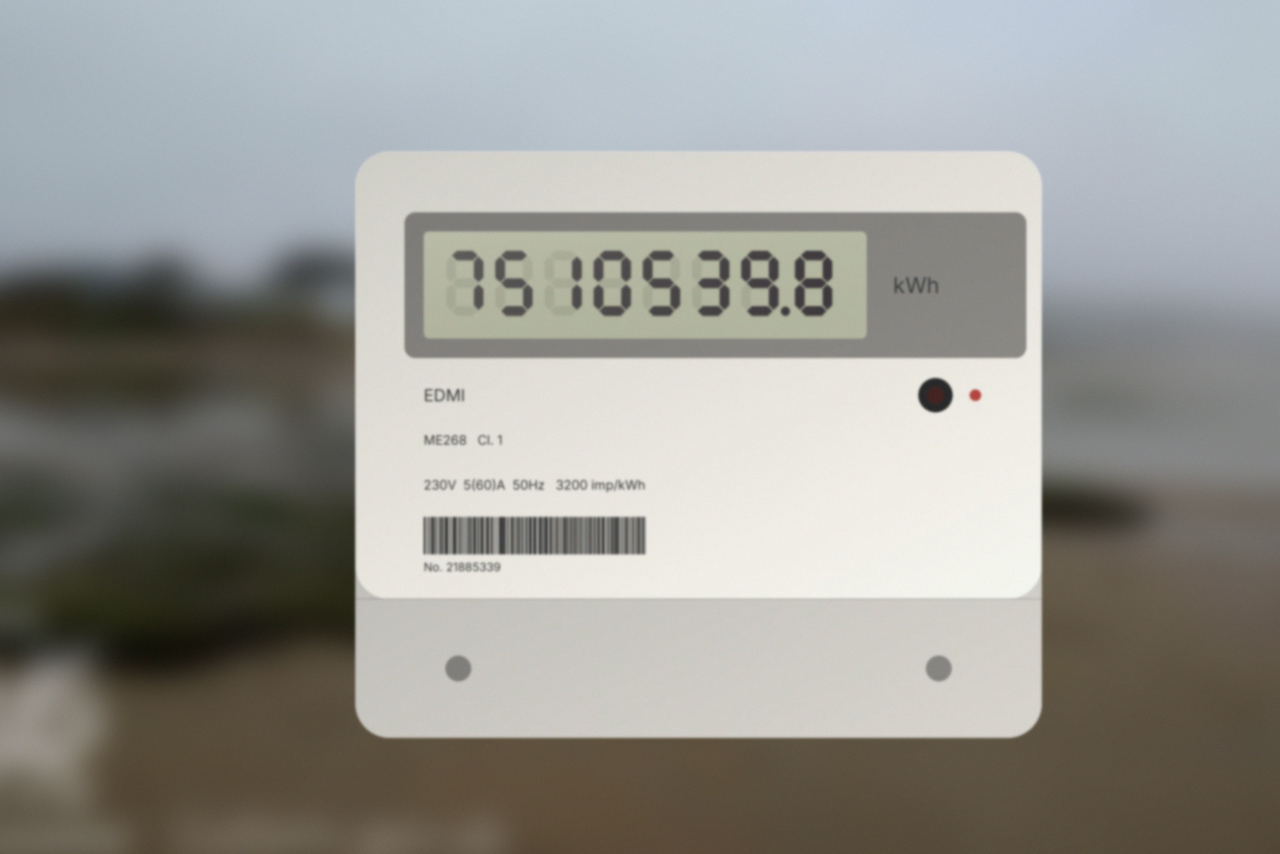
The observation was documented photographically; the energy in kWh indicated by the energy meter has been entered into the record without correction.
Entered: 7510539.8 kWh
